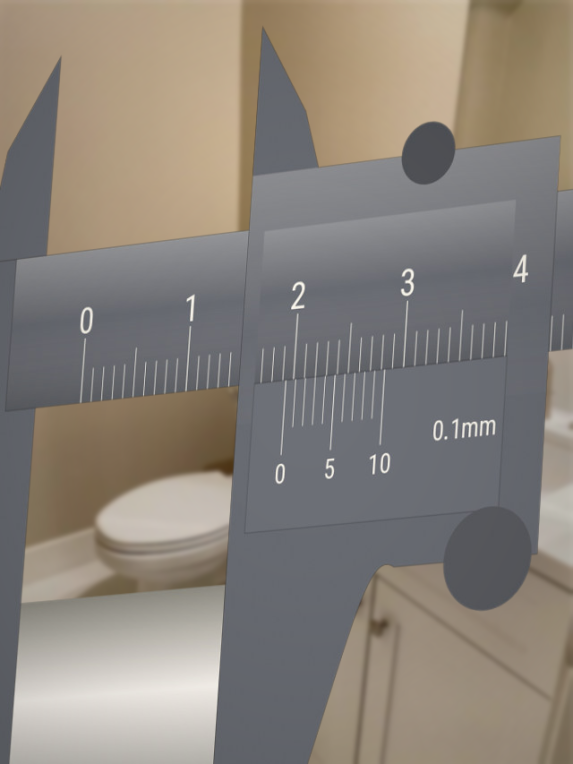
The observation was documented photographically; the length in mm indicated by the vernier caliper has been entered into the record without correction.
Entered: 19.3 mm
